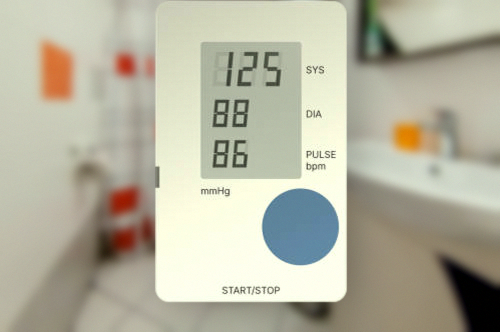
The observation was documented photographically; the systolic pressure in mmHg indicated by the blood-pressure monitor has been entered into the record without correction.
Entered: 125 mmHg
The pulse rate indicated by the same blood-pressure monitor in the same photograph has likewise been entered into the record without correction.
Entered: 86 bpm
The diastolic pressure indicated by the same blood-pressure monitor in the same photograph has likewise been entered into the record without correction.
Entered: 88 mmHg
